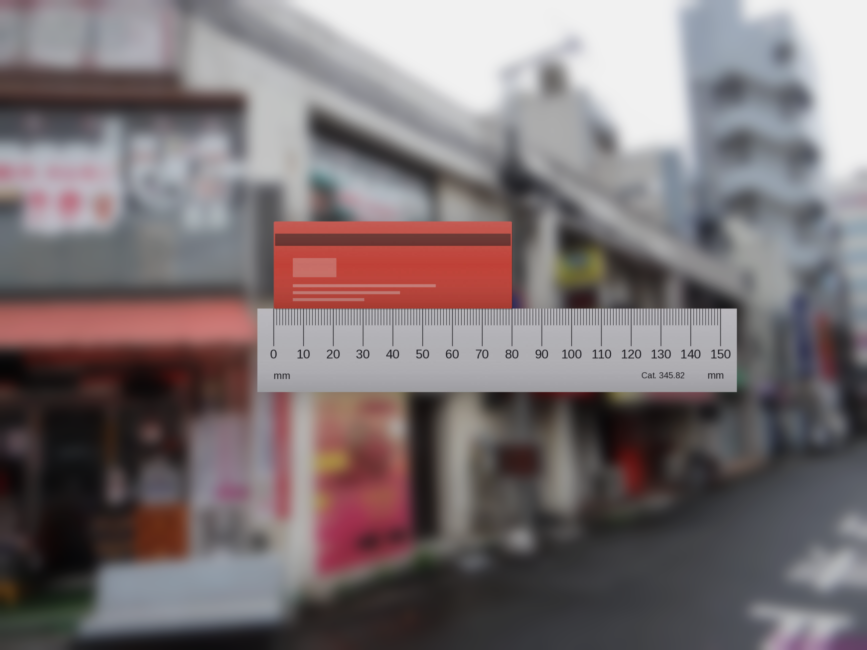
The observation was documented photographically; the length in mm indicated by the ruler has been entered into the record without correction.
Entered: 80 mm
